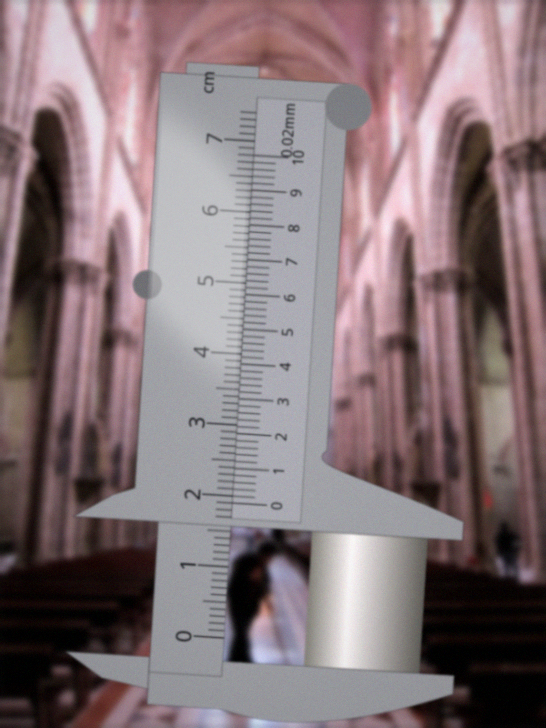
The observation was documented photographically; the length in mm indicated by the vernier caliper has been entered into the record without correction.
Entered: 19.0 mm
